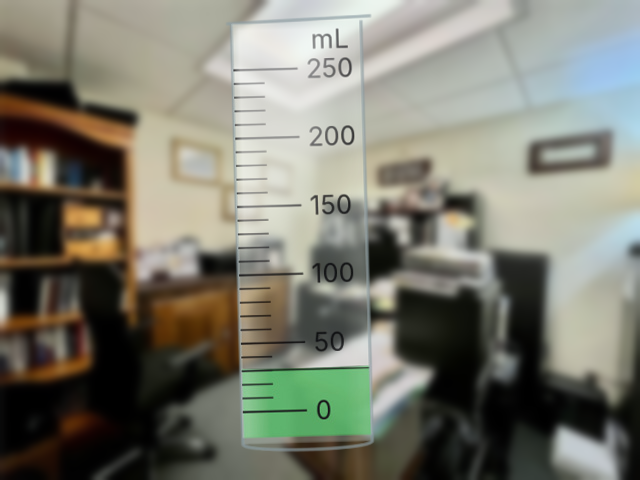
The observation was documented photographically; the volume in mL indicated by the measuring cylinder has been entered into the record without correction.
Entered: 30 mL
